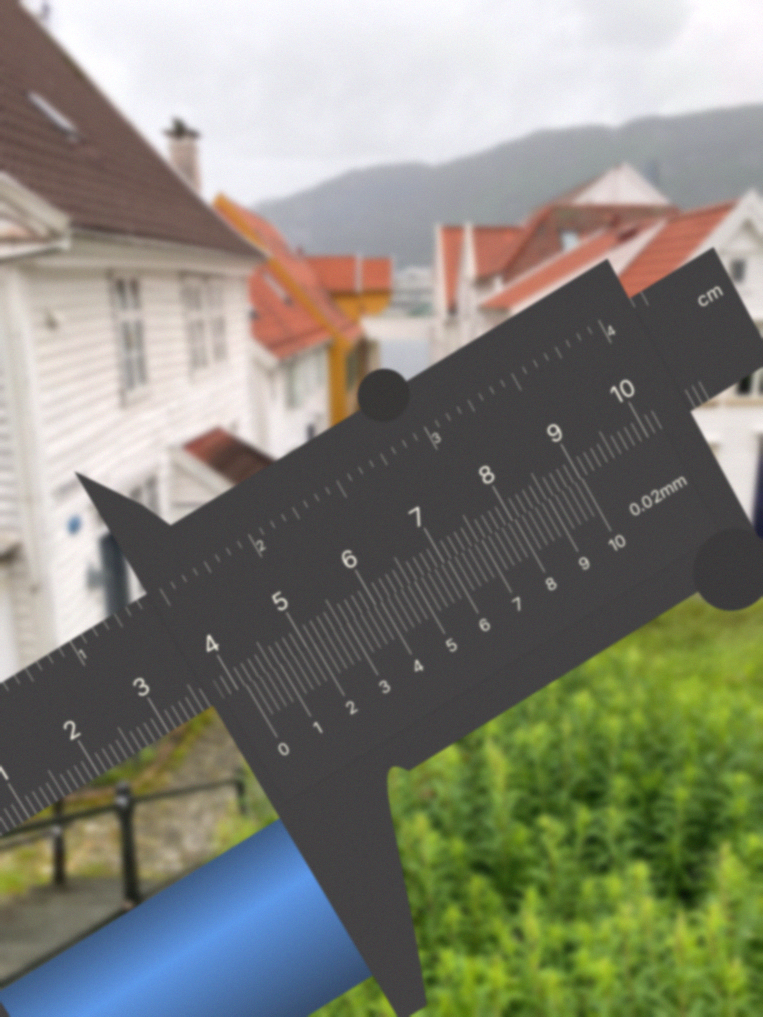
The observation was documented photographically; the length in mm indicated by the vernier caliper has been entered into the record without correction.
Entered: 41.2 mm
